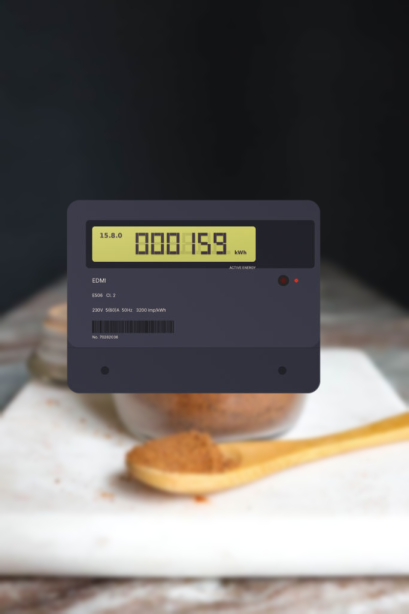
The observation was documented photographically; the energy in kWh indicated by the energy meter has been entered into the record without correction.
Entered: 159 kWh
